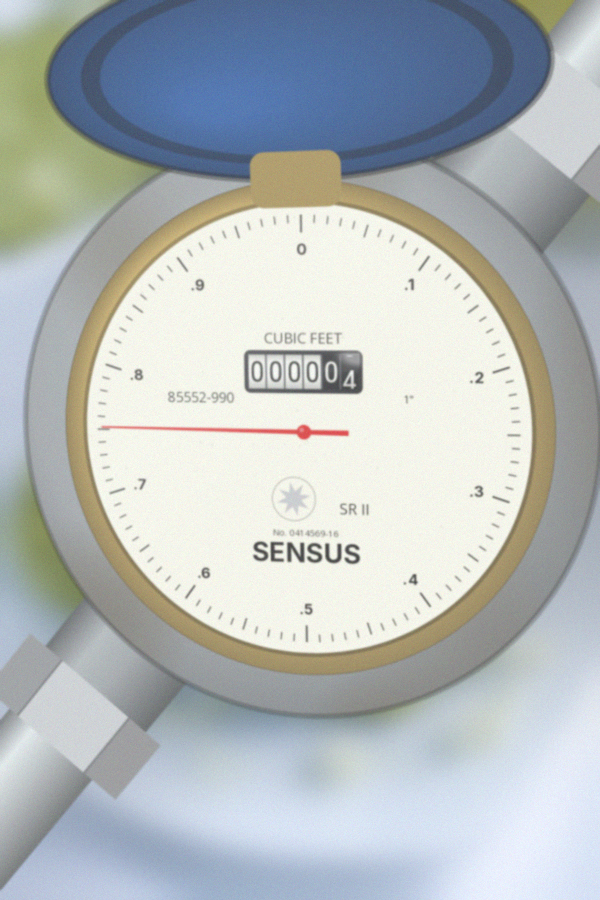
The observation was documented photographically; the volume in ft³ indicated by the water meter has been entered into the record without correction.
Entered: 3.75 ft³
